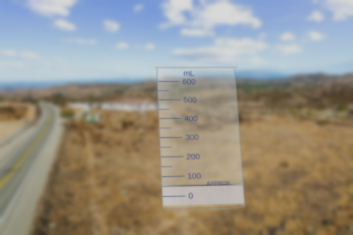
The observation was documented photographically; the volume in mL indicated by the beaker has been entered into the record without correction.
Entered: 50 mL
